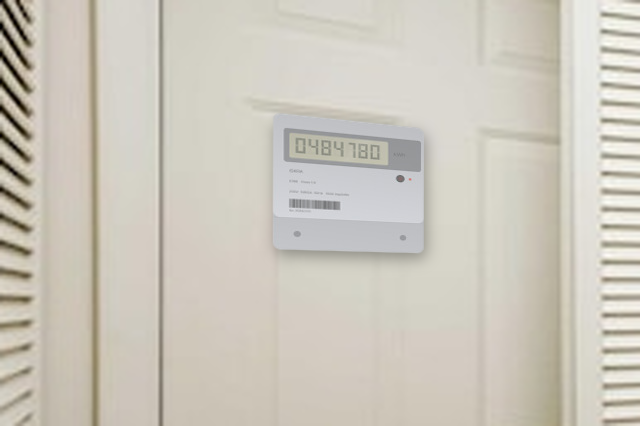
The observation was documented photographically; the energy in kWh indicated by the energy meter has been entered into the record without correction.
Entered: 484780 kWh
